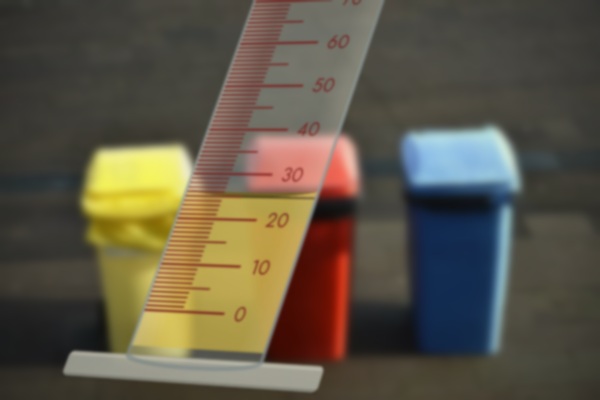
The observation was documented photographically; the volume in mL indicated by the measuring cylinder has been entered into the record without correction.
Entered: 25 mL
